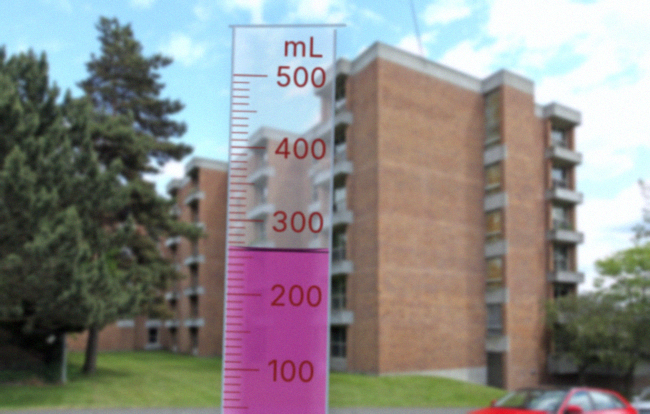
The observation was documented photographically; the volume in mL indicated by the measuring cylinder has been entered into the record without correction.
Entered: 260 mL
